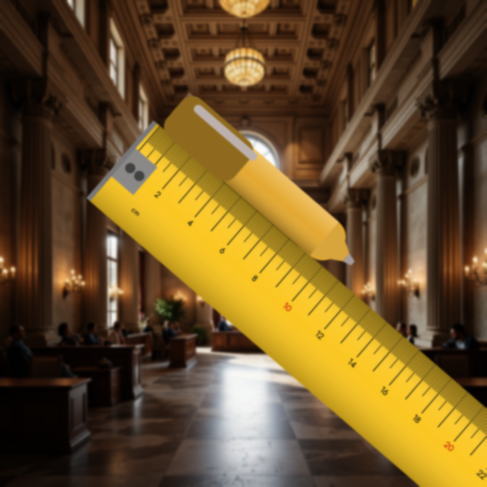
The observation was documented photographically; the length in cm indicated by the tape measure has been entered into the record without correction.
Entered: 11 cm
